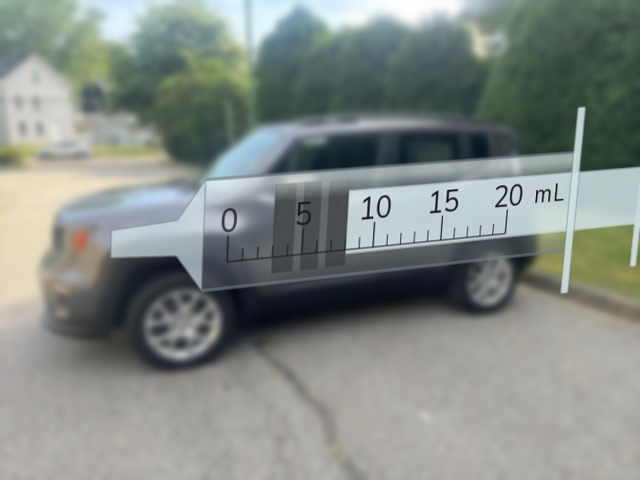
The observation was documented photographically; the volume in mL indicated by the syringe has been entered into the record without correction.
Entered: 3 mL
